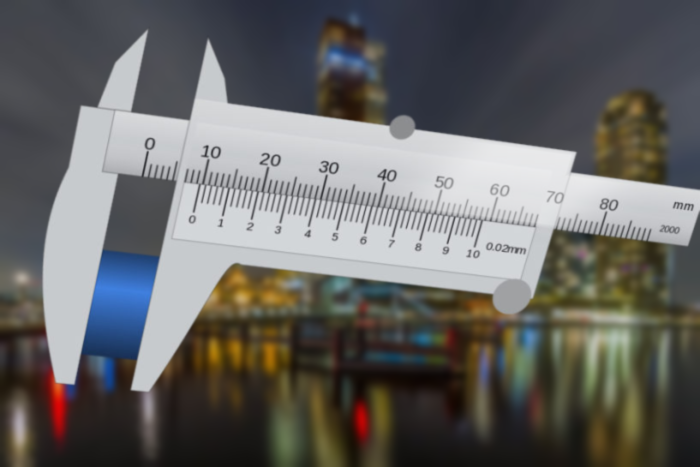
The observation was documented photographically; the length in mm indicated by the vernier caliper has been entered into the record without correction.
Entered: 9.5 mm
